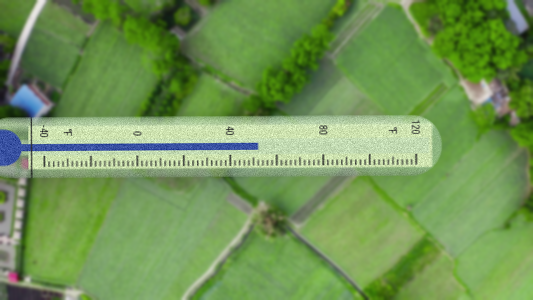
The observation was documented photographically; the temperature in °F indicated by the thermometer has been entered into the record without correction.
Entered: 52 °F
